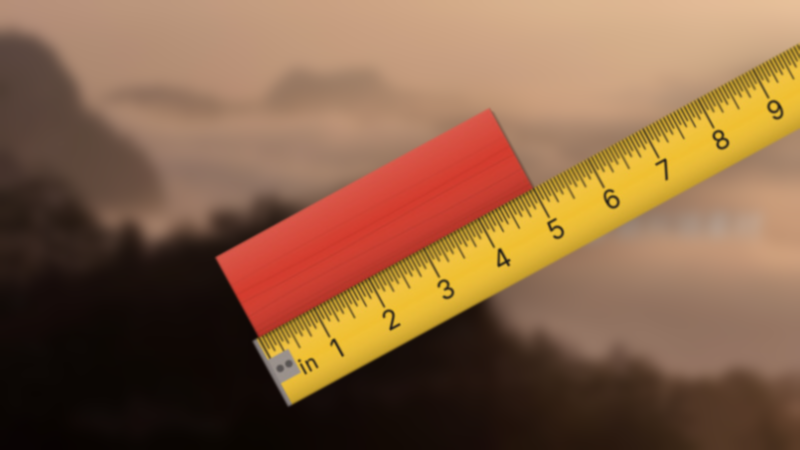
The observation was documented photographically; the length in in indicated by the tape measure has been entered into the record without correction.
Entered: 5 in
